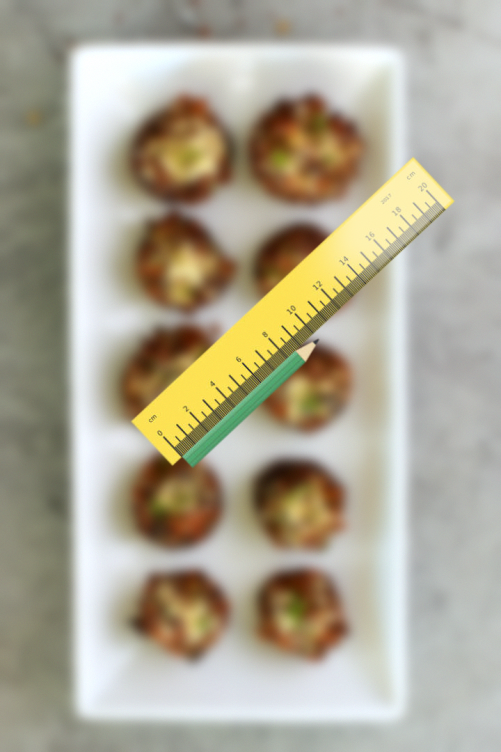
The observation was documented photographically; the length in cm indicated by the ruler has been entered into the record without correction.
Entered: 10 cm
